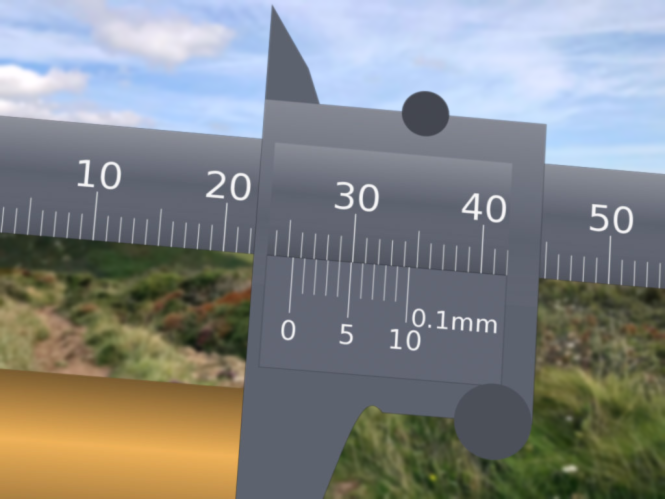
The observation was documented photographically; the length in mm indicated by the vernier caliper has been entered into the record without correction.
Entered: 25.4 mm
